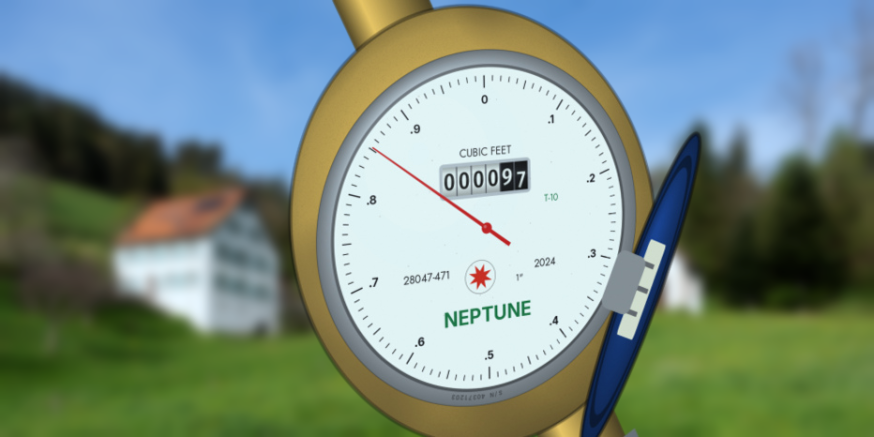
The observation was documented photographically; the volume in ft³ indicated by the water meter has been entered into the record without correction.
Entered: 96.85 ft³
